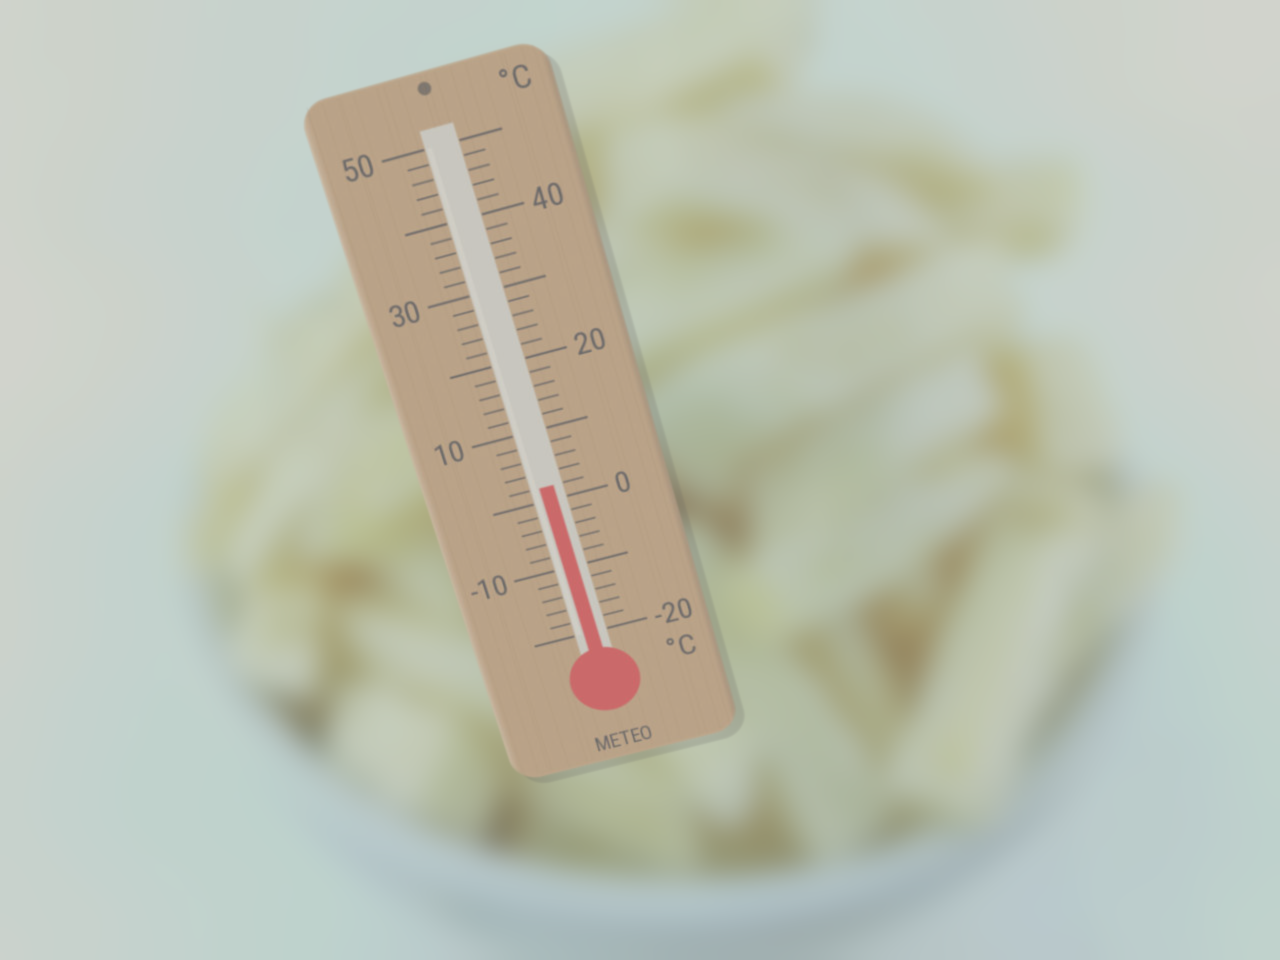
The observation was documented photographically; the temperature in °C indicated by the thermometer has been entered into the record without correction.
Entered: 2 °C
